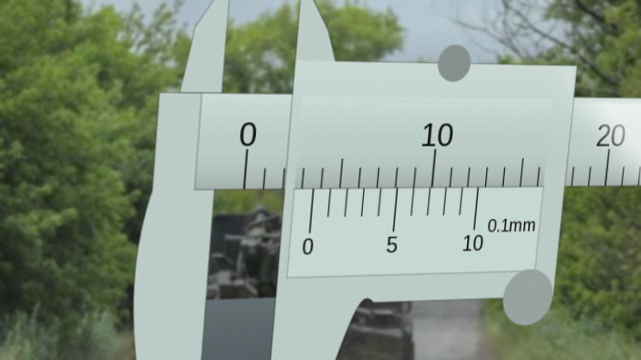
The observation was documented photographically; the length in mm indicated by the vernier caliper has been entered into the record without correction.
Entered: 3.6 mm
